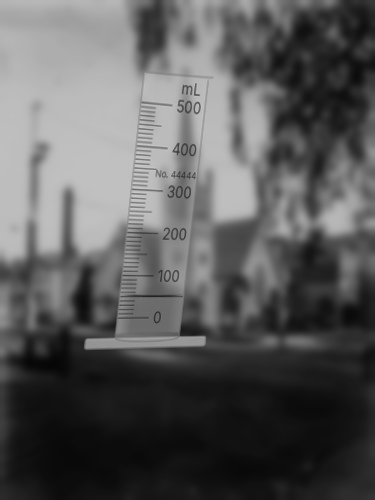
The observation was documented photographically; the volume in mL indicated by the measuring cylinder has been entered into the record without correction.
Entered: 50 mL
